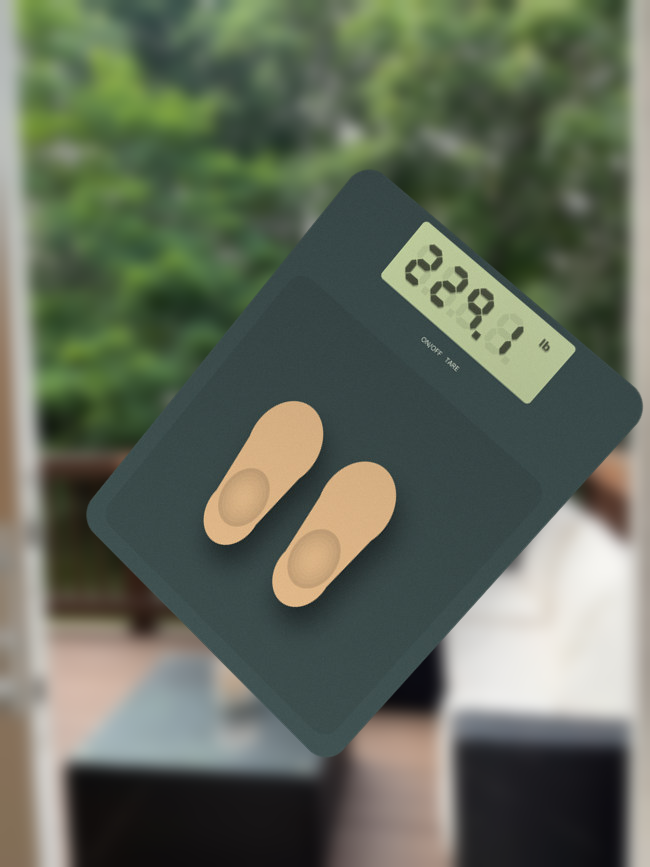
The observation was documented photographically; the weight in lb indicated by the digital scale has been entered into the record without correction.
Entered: 229.1 lb
